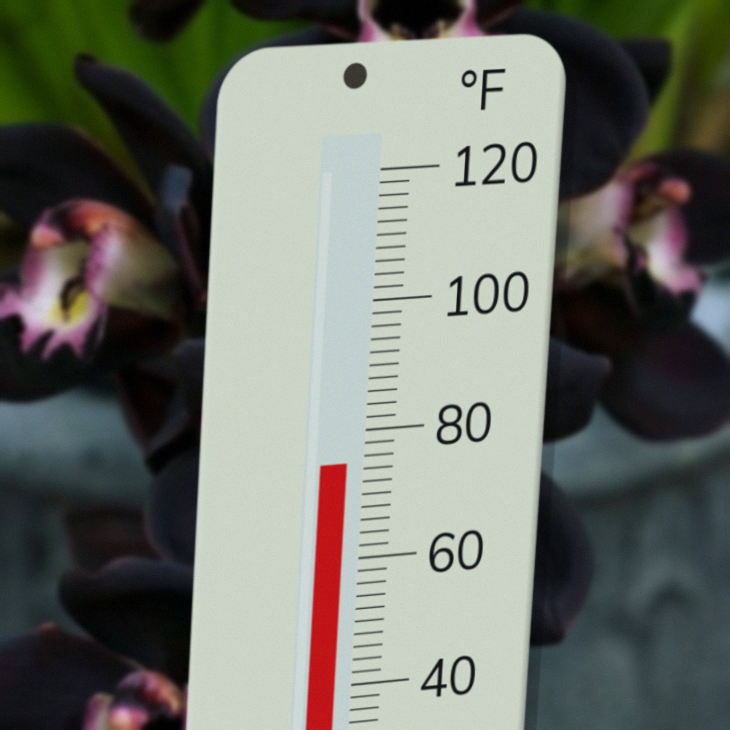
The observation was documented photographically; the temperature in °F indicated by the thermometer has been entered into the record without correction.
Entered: 75 °F
